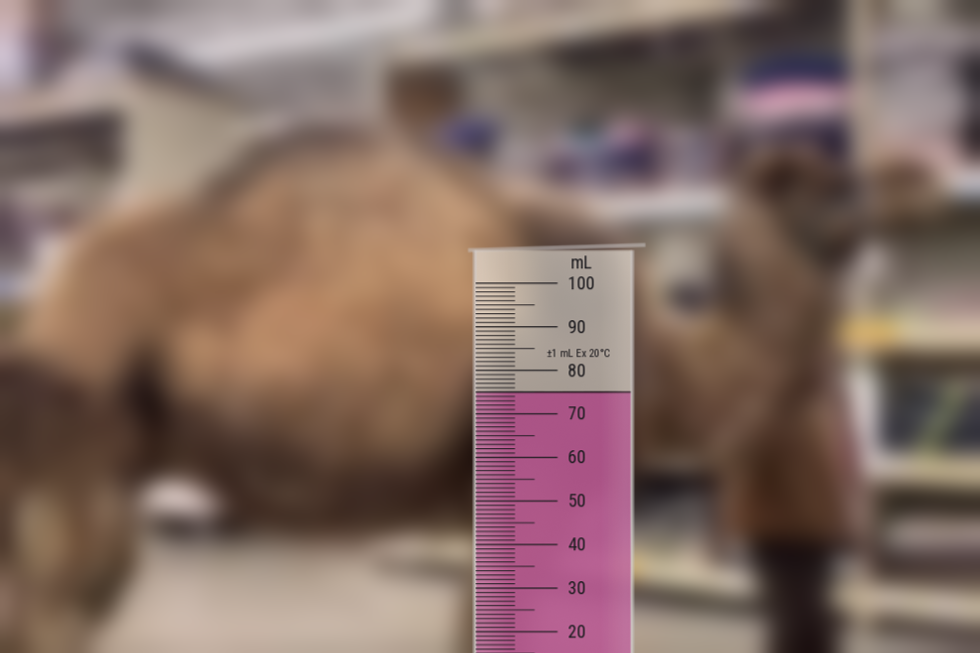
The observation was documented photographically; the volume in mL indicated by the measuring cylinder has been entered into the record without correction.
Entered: 75 mL
